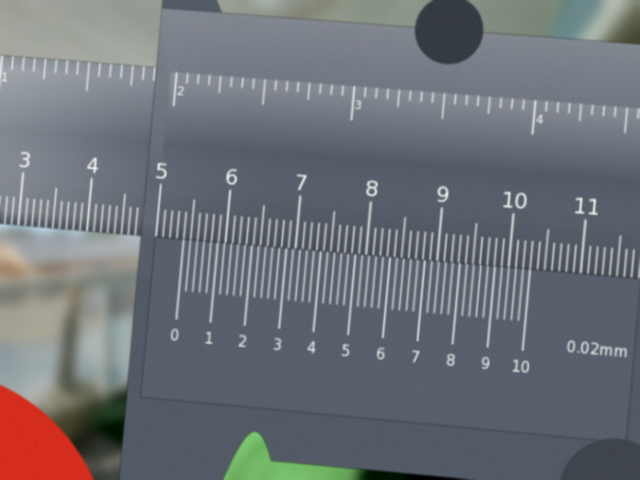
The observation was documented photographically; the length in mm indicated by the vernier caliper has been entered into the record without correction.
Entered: 54.0 mm
